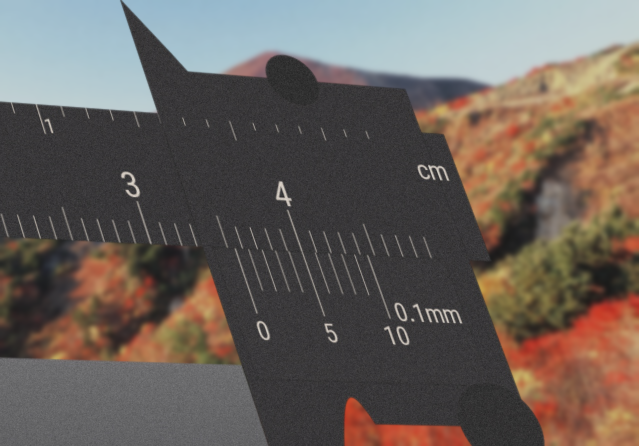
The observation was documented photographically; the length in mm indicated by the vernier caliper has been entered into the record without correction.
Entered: 35.5 mm
